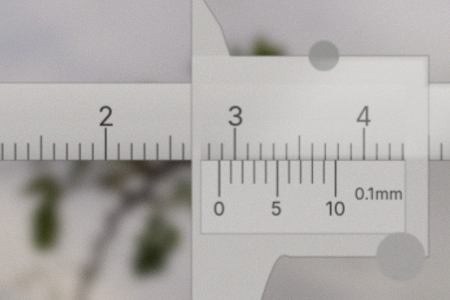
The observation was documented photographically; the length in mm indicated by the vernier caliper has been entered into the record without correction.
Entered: 28.8 mm
